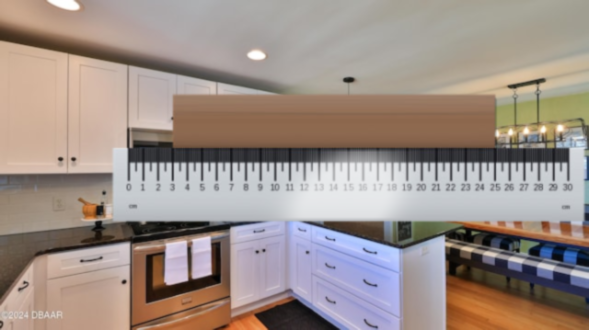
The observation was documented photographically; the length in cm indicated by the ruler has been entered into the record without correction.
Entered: 22 cm
